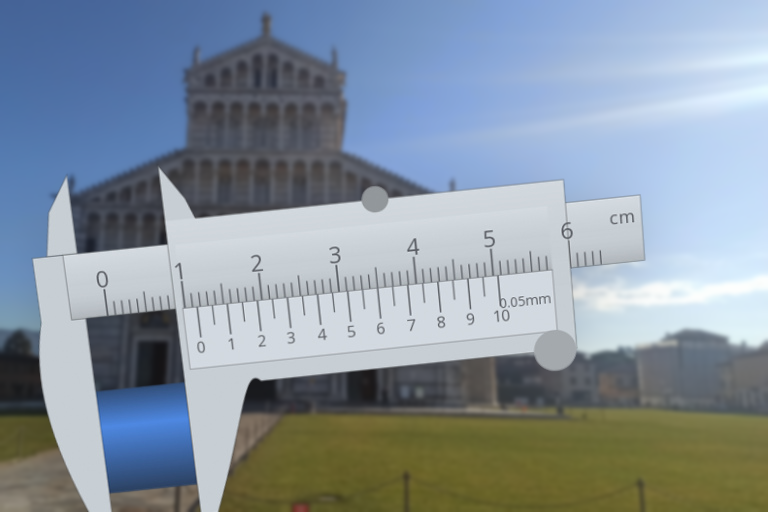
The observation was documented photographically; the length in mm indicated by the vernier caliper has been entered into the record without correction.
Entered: 11.6 mm
